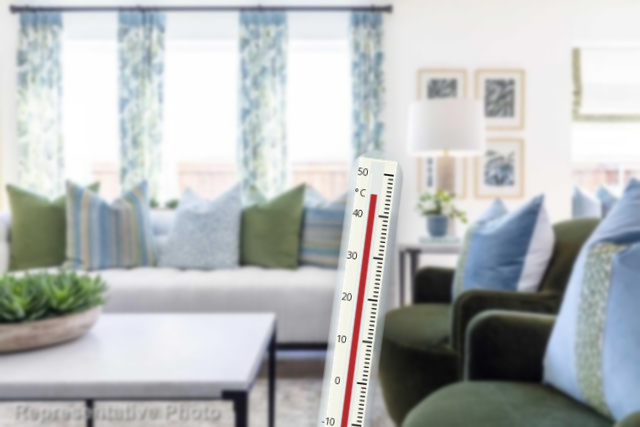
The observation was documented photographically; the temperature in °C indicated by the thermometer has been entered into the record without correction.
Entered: 45 °C
